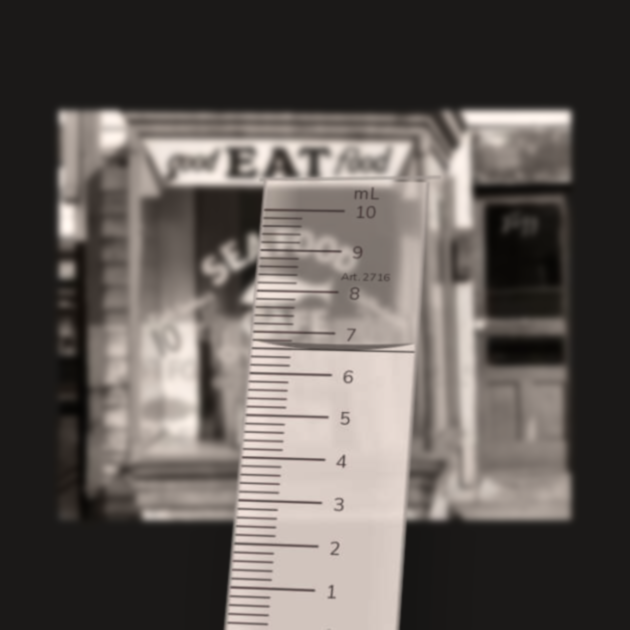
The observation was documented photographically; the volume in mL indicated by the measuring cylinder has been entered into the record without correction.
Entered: 6.6 mL
